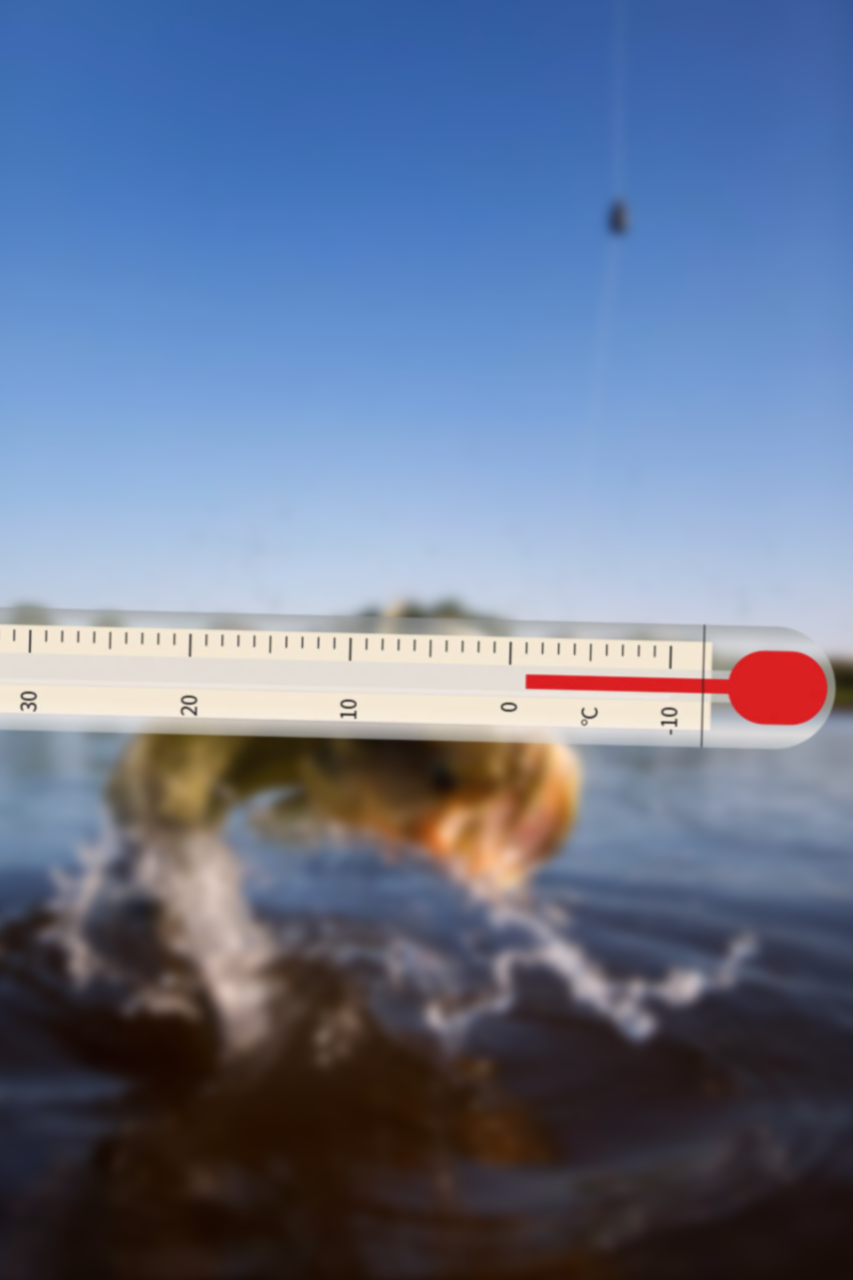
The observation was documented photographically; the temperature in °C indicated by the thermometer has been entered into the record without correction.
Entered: -1 °C
